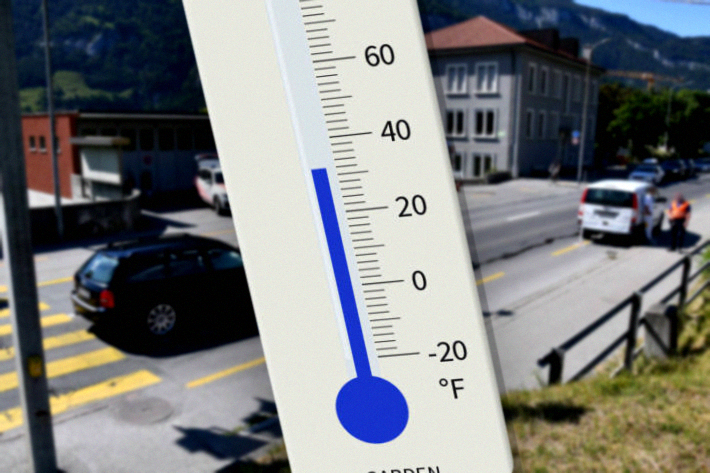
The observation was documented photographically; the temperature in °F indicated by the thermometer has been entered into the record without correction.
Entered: 32 °F
